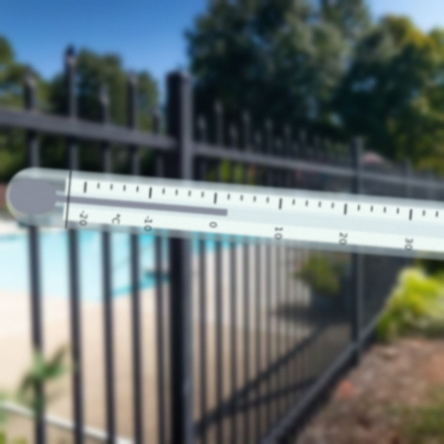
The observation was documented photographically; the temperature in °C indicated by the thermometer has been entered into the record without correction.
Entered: 2 °C
